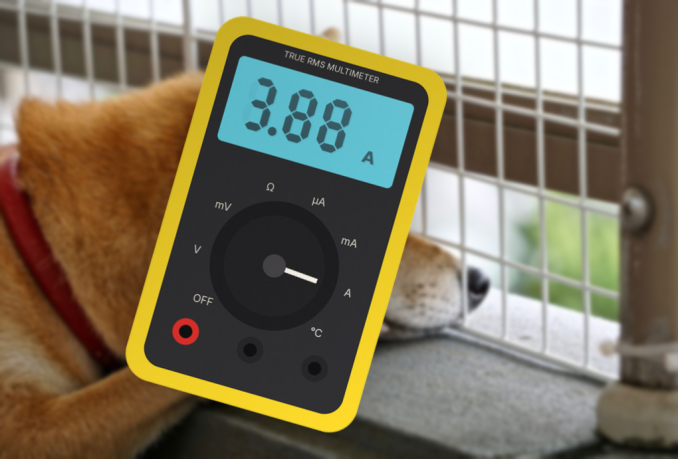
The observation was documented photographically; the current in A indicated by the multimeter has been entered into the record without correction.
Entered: 3.88 A
